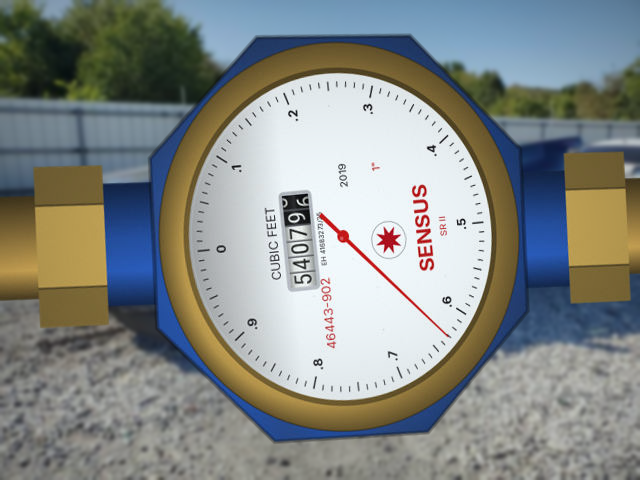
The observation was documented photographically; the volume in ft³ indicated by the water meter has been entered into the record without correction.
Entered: 540795.63 ft³
